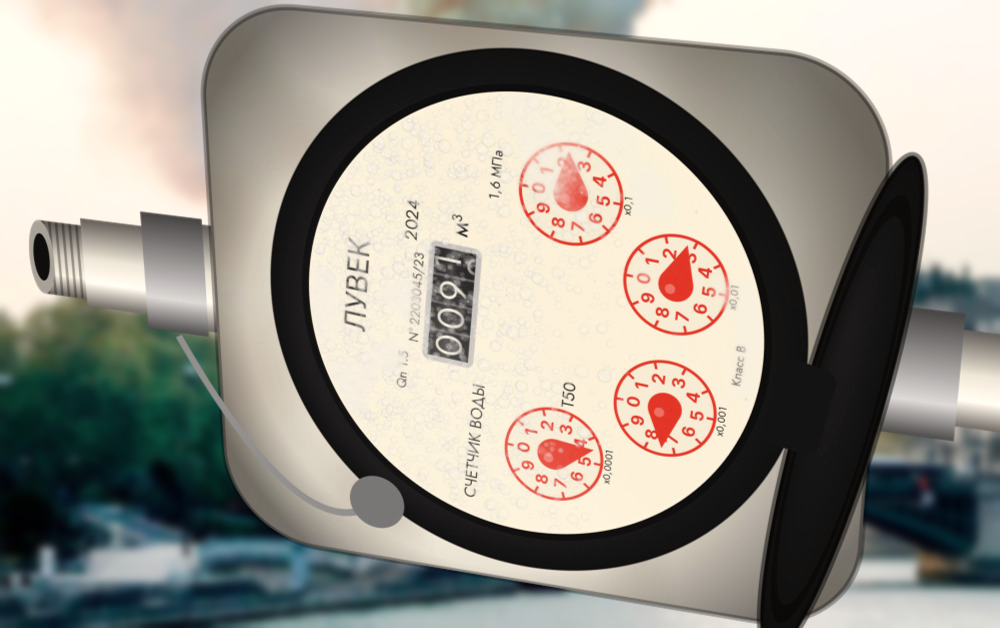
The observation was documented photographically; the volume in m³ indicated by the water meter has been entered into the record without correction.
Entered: 91.2274 m³
